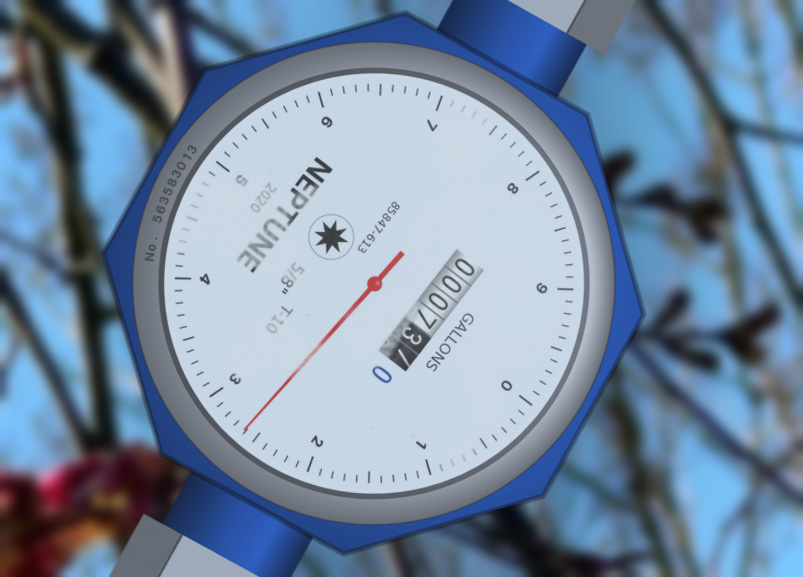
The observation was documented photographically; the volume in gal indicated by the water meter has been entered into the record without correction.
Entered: 7372.6 gal
